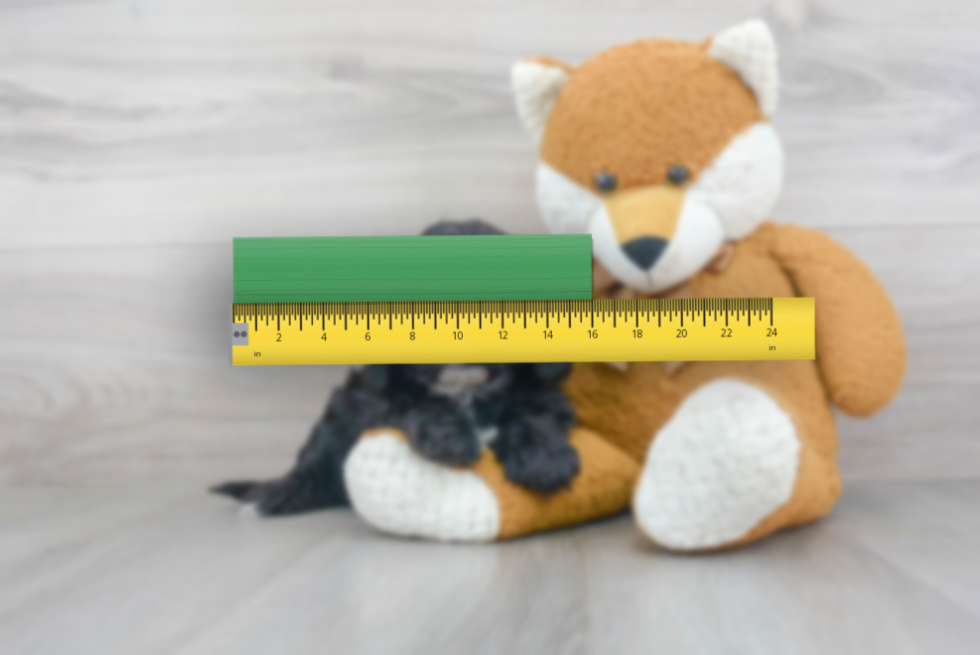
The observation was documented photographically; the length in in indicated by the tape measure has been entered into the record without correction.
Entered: 16 in
